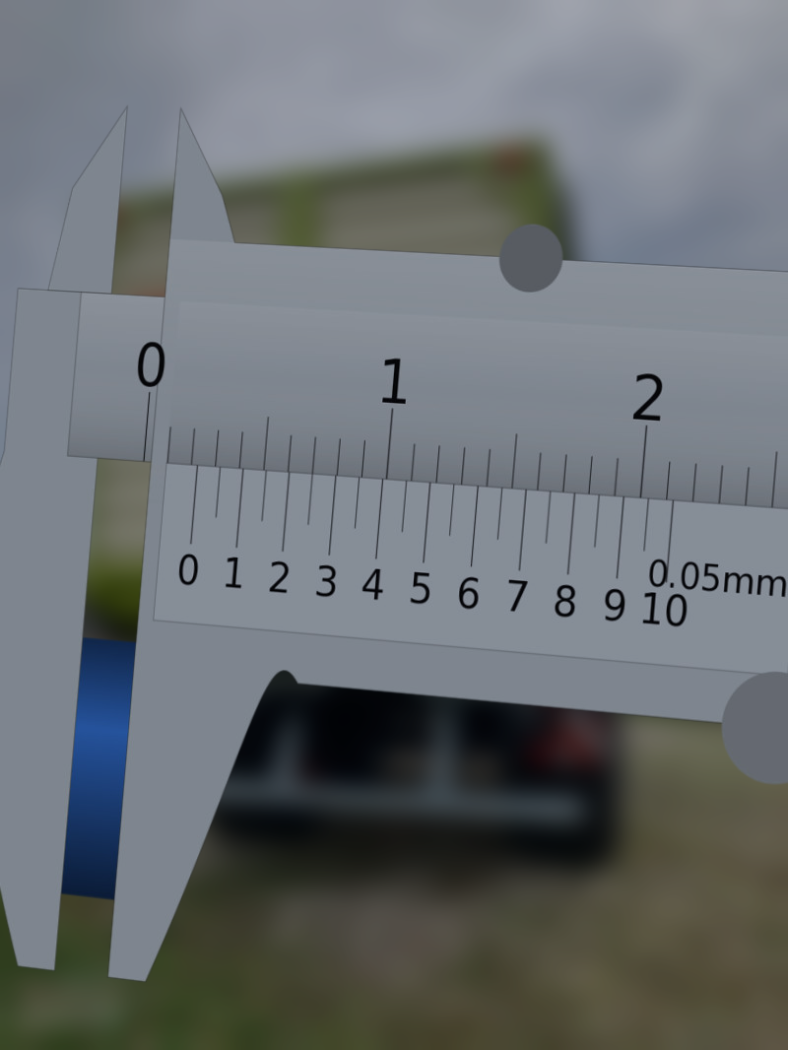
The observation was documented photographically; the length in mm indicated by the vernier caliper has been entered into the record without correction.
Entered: 2.25 mm
